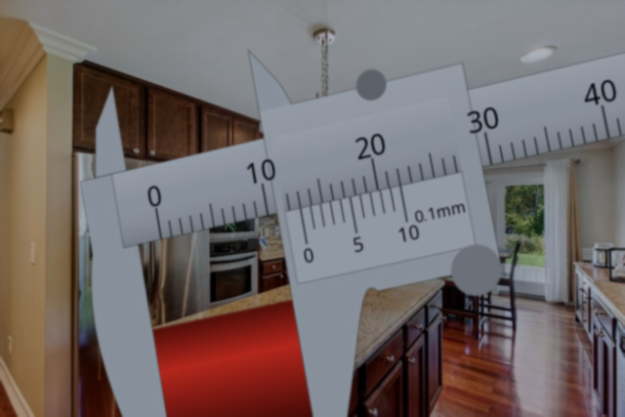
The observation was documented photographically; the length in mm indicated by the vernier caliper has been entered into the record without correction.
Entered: 13.0 mm
